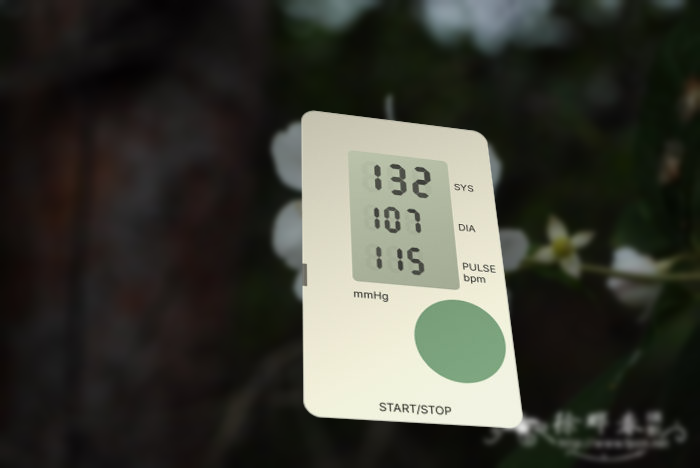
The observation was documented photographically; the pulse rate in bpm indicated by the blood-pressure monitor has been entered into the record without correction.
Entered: 115 bpm
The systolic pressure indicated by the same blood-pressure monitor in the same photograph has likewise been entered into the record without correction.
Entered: 132 mmHg
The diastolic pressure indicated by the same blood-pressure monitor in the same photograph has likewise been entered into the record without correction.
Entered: 107 mmHg
